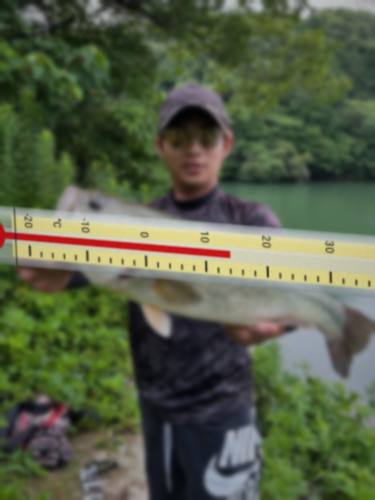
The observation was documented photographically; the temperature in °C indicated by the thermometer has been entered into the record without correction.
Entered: 14 °C
